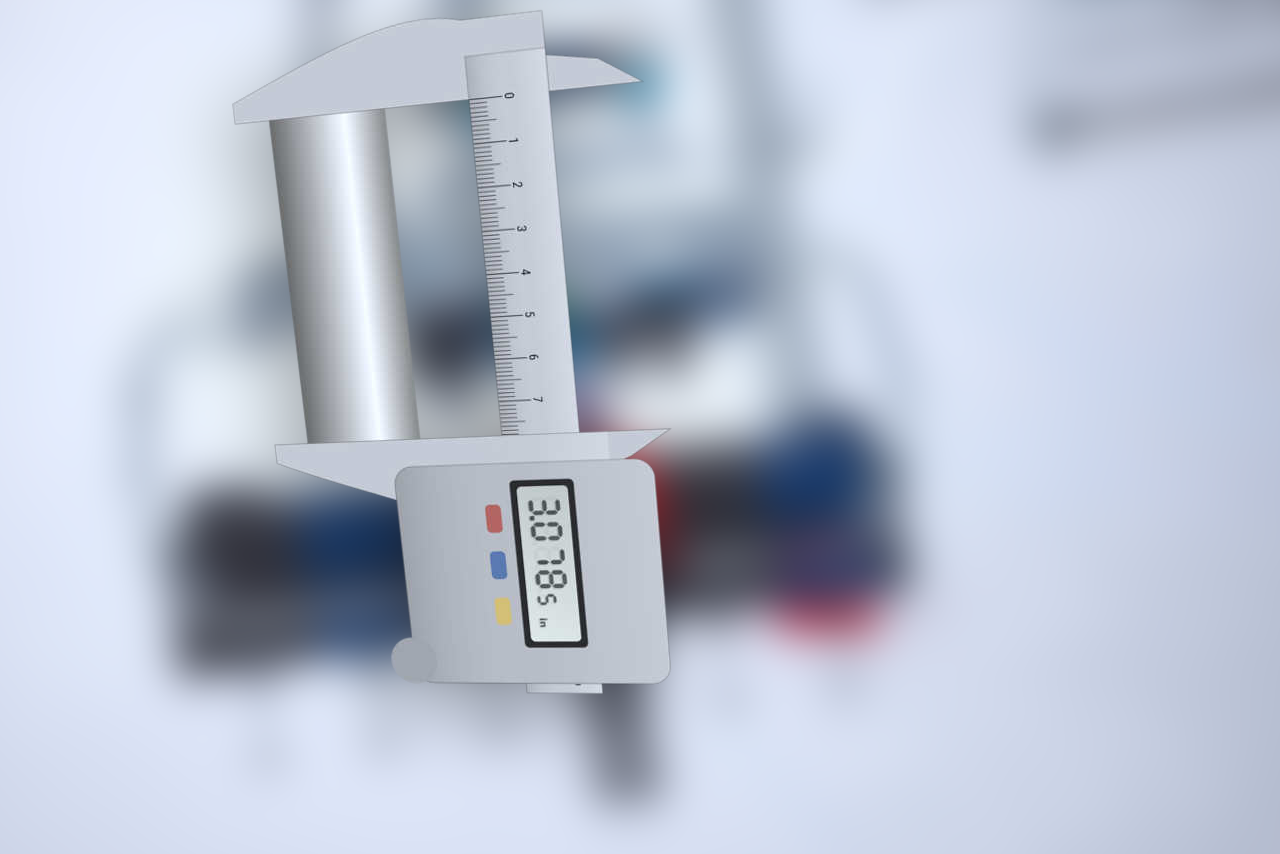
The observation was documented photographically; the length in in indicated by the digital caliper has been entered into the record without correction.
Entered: 3.0785 in
